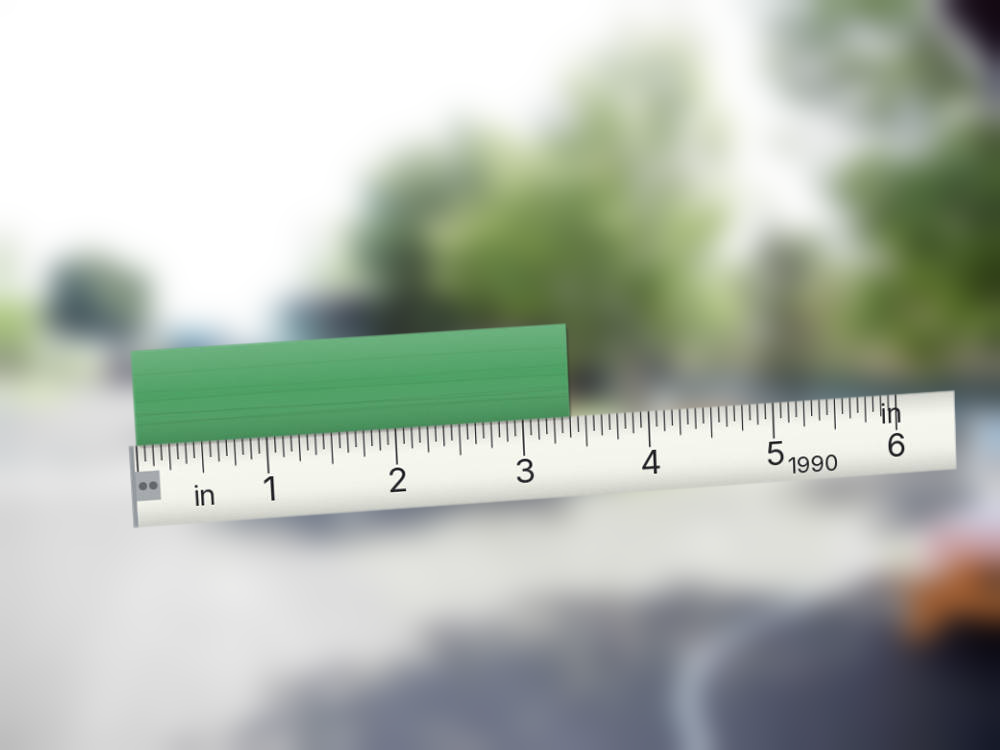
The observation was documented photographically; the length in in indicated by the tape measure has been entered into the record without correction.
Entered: 3.375 in
